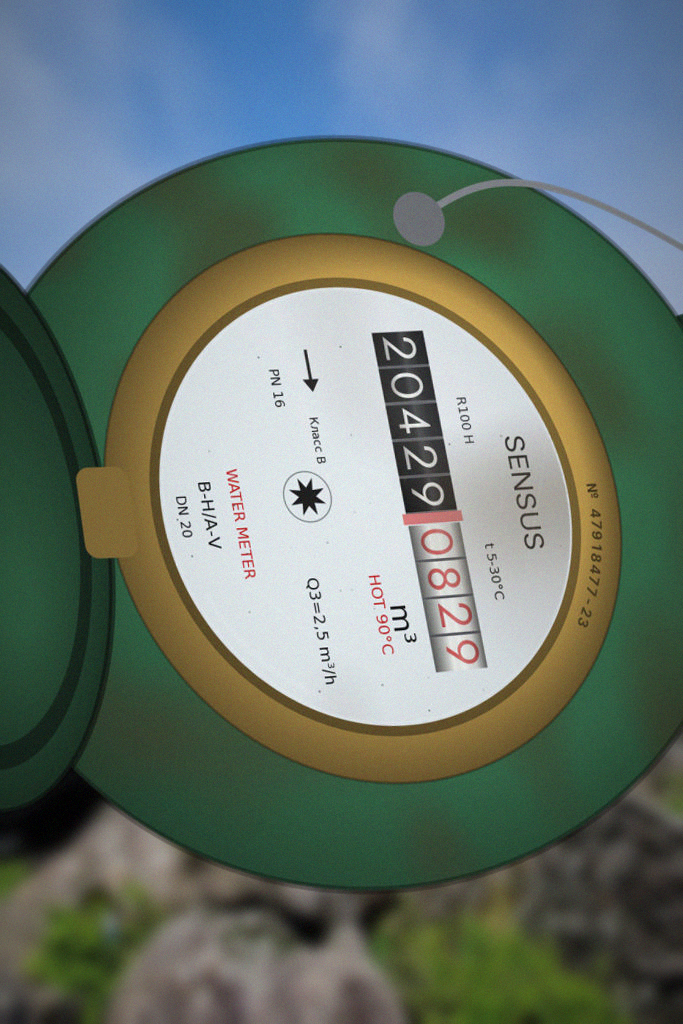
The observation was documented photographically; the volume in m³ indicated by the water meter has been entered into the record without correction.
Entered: 20429.0829 m³
